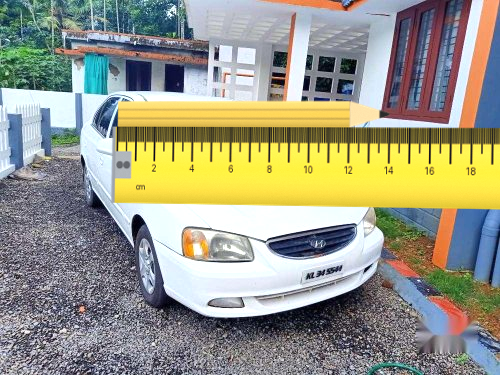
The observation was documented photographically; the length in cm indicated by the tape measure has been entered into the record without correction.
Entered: 14 cm
